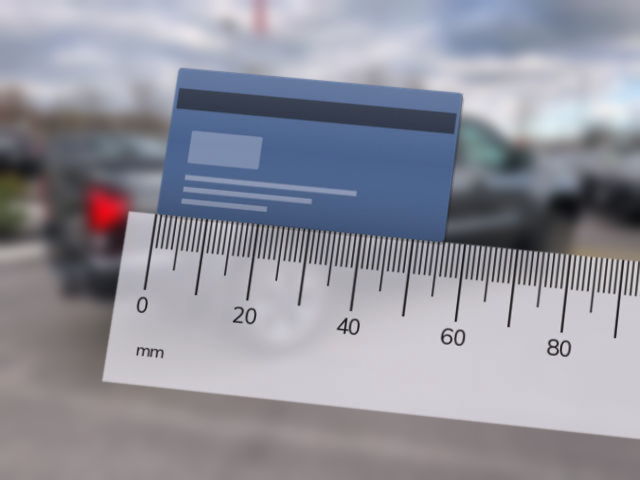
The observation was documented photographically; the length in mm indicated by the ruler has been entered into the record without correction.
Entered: 56 mm
